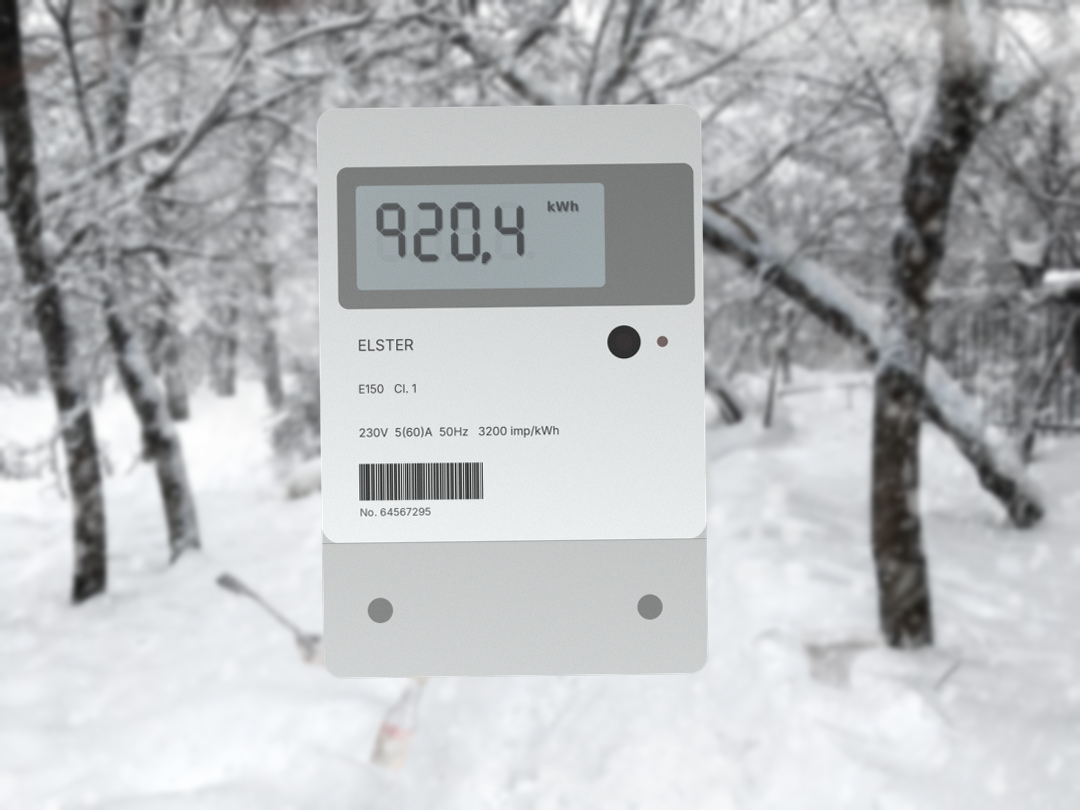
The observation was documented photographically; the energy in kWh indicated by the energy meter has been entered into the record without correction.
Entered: 920.4 kWh
